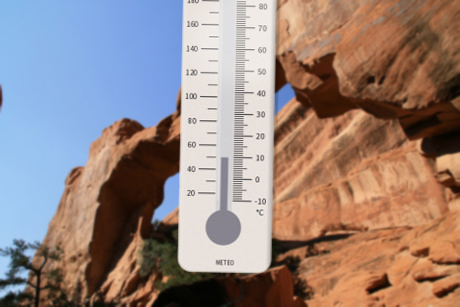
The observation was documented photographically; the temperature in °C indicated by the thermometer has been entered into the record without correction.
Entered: 10 °C
